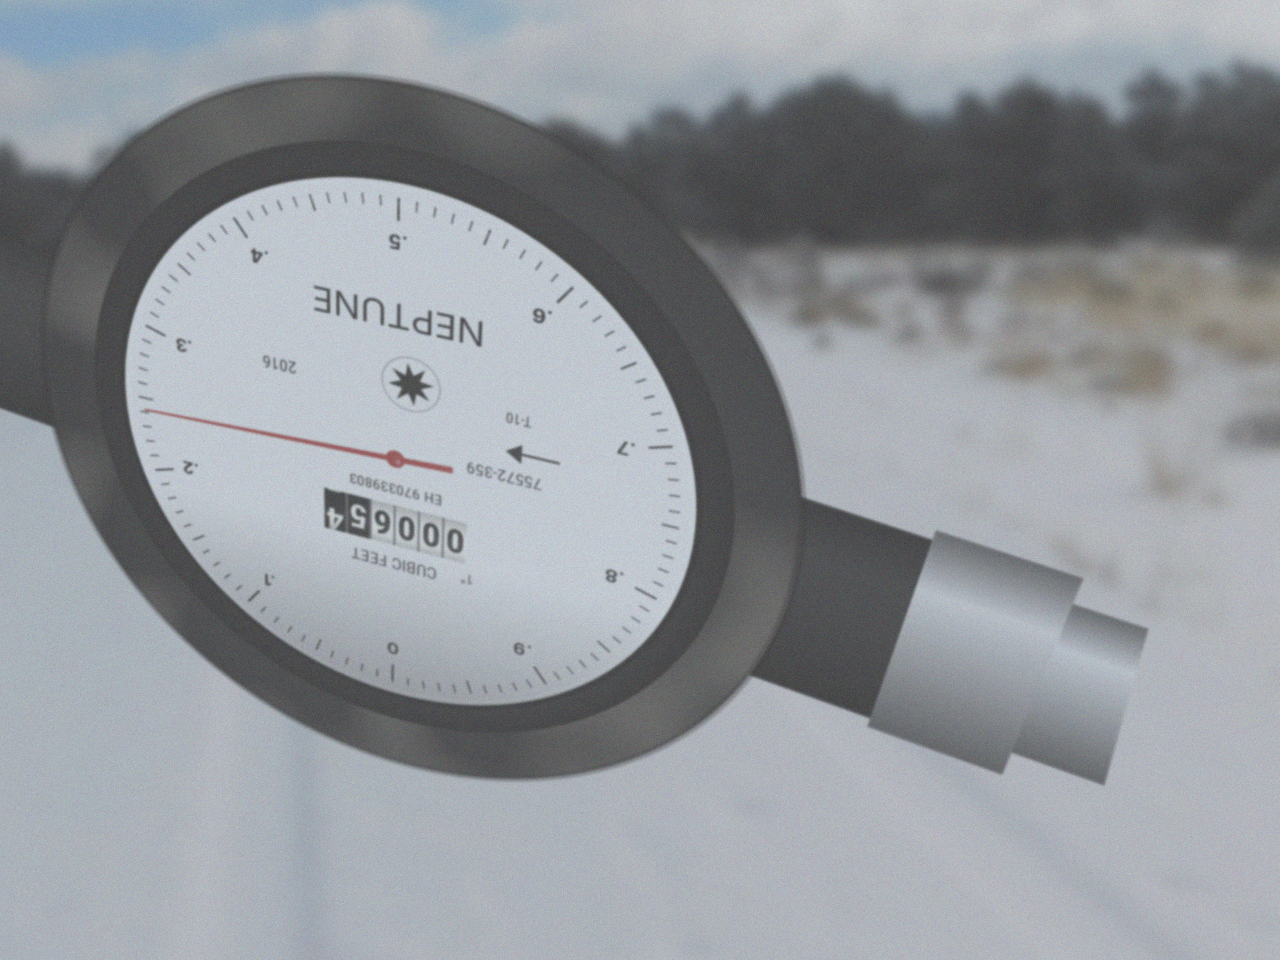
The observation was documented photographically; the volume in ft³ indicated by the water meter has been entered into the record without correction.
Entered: 654.24 ft³
